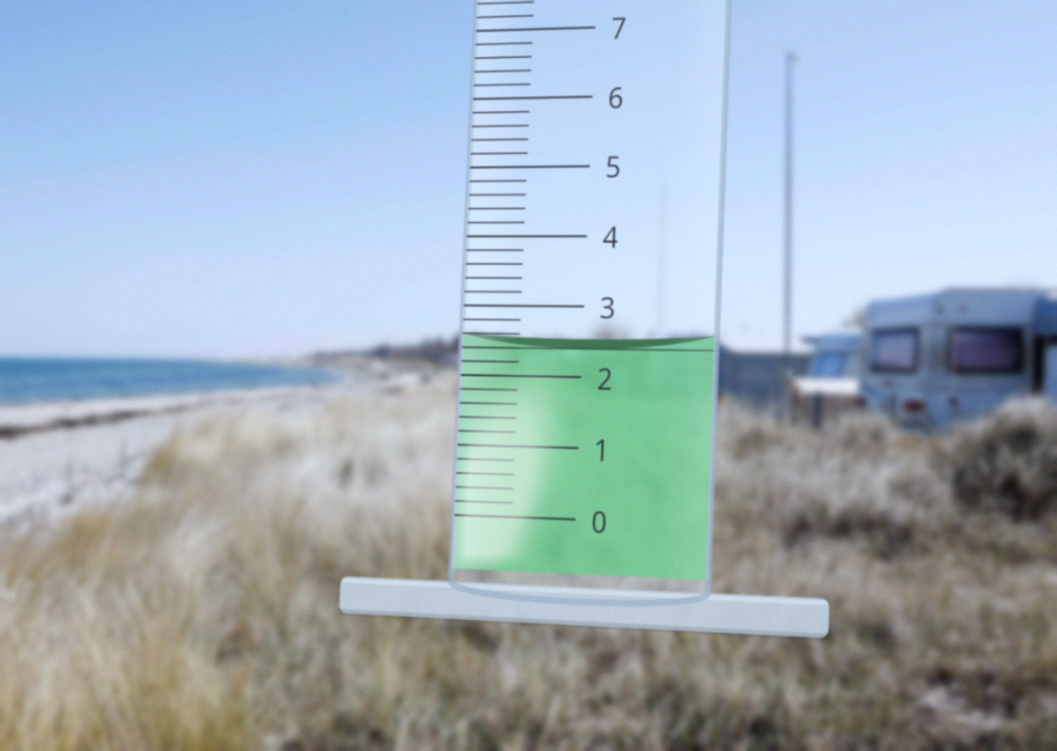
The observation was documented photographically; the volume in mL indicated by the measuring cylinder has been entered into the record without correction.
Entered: 2.4 mL
